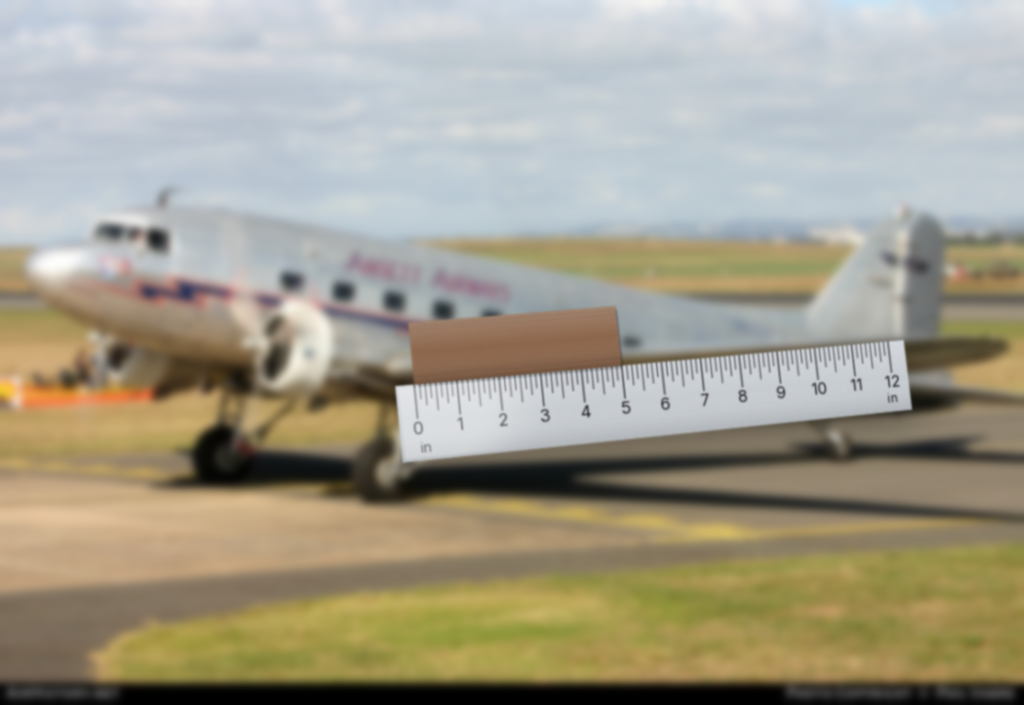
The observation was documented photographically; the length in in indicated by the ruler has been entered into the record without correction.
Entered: 5 in
